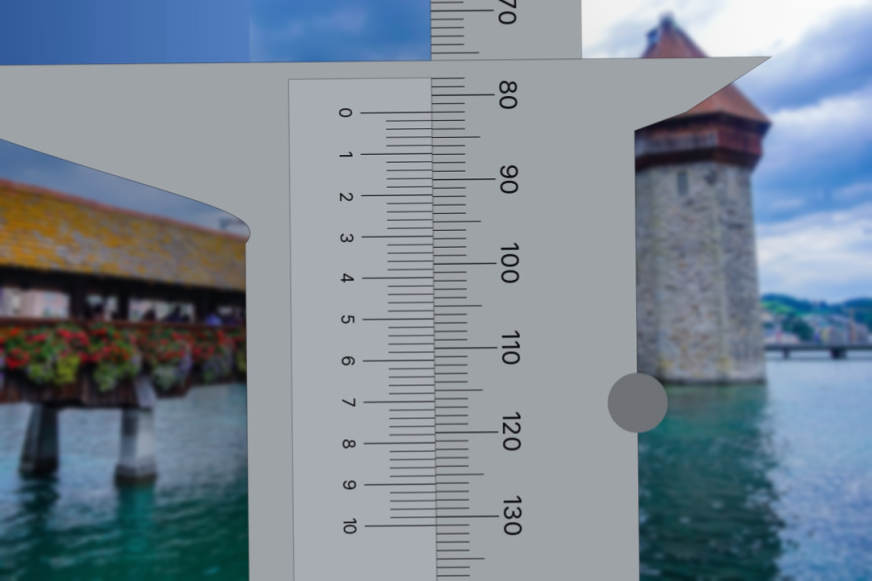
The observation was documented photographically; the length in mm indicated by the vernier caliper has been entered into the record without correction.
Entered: 82.0 mm
